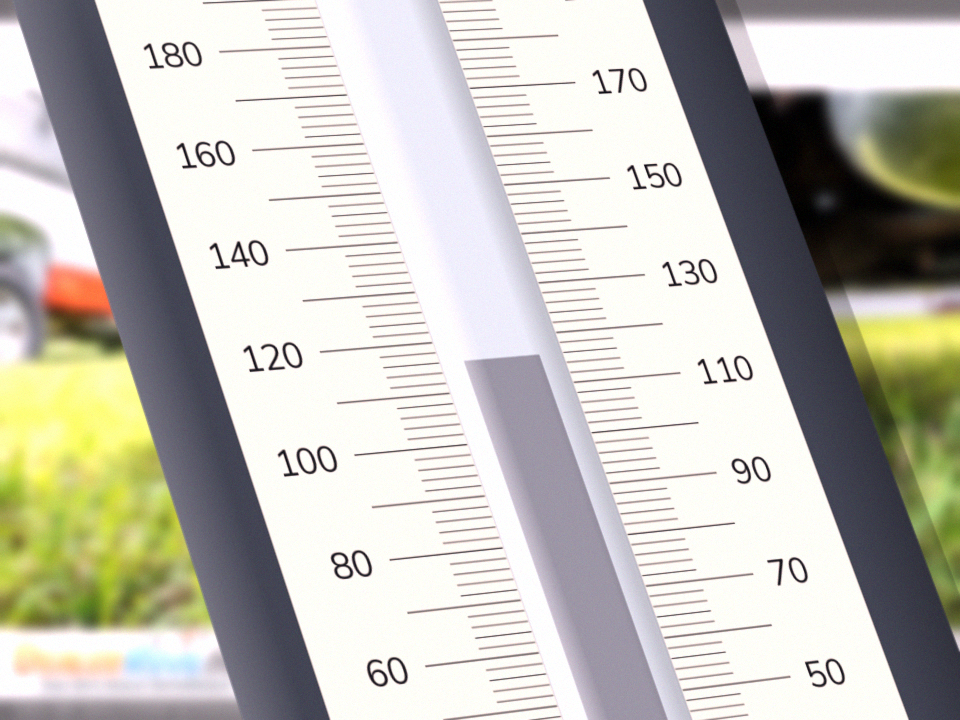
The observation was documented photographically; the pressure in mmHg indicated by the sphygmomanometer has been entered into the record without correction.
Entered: 116 mmHg
